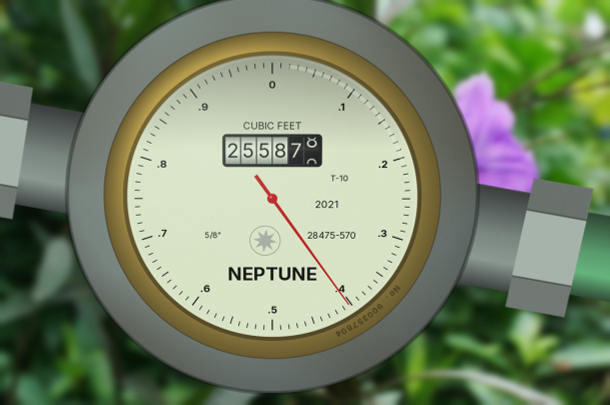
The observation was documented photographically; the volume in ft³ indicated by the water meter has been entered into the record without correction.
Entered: 255878.40 ft³
